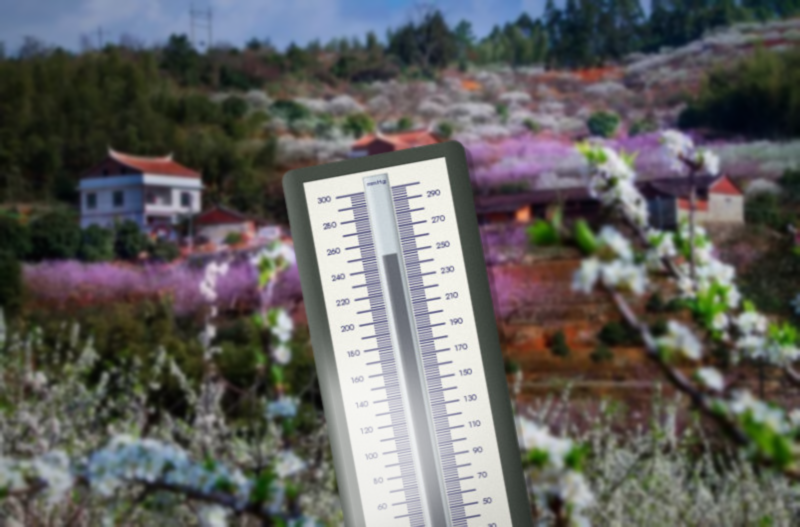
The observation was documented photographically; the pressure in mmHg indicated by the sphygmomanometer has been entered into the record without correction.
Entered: 250 mmHg
